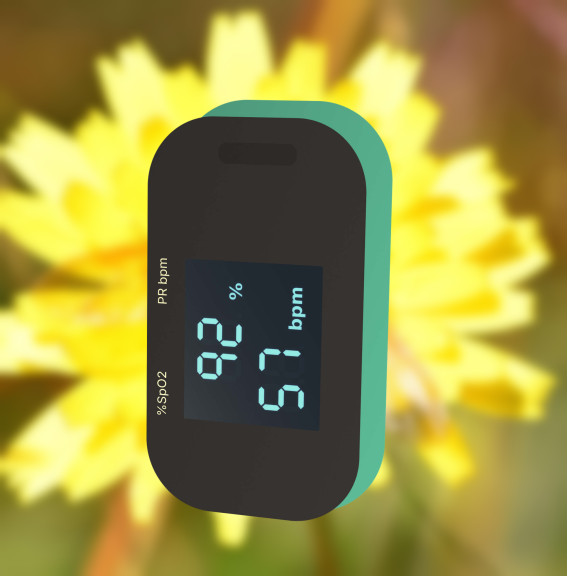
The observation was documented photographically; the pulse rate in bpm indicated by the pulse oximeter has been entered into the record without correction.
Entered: 57 bpm
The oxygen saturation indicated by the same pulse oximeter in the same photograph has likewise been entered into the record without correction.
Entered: 92 %
